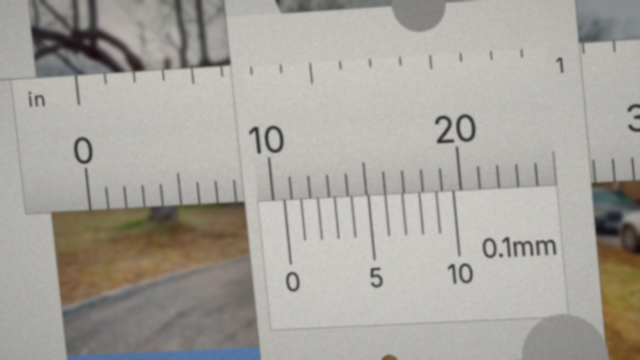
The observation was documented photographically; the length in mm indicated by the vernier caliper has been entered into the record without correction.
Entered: 10.6 mm
